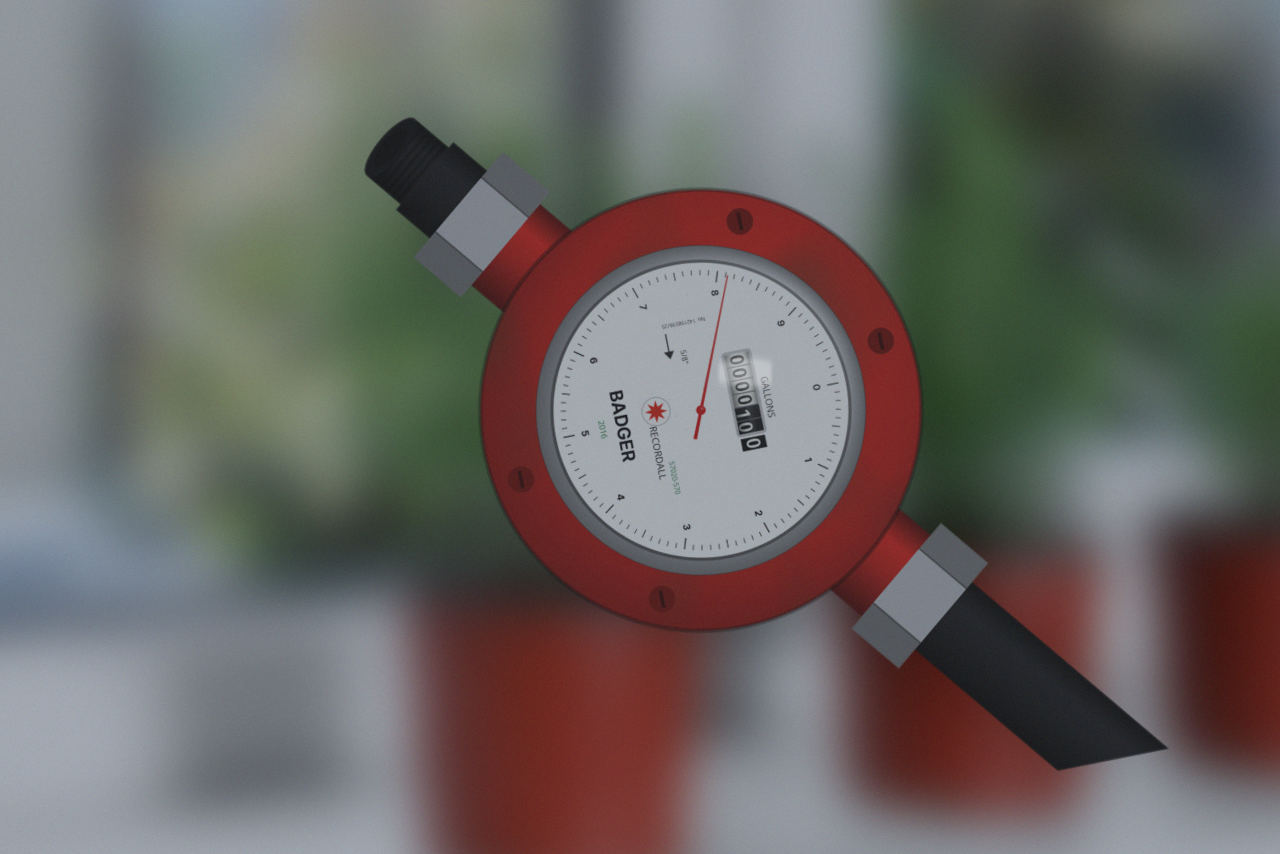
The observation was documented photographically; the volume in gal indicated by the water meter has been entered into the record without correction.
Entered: 98.1 gal
